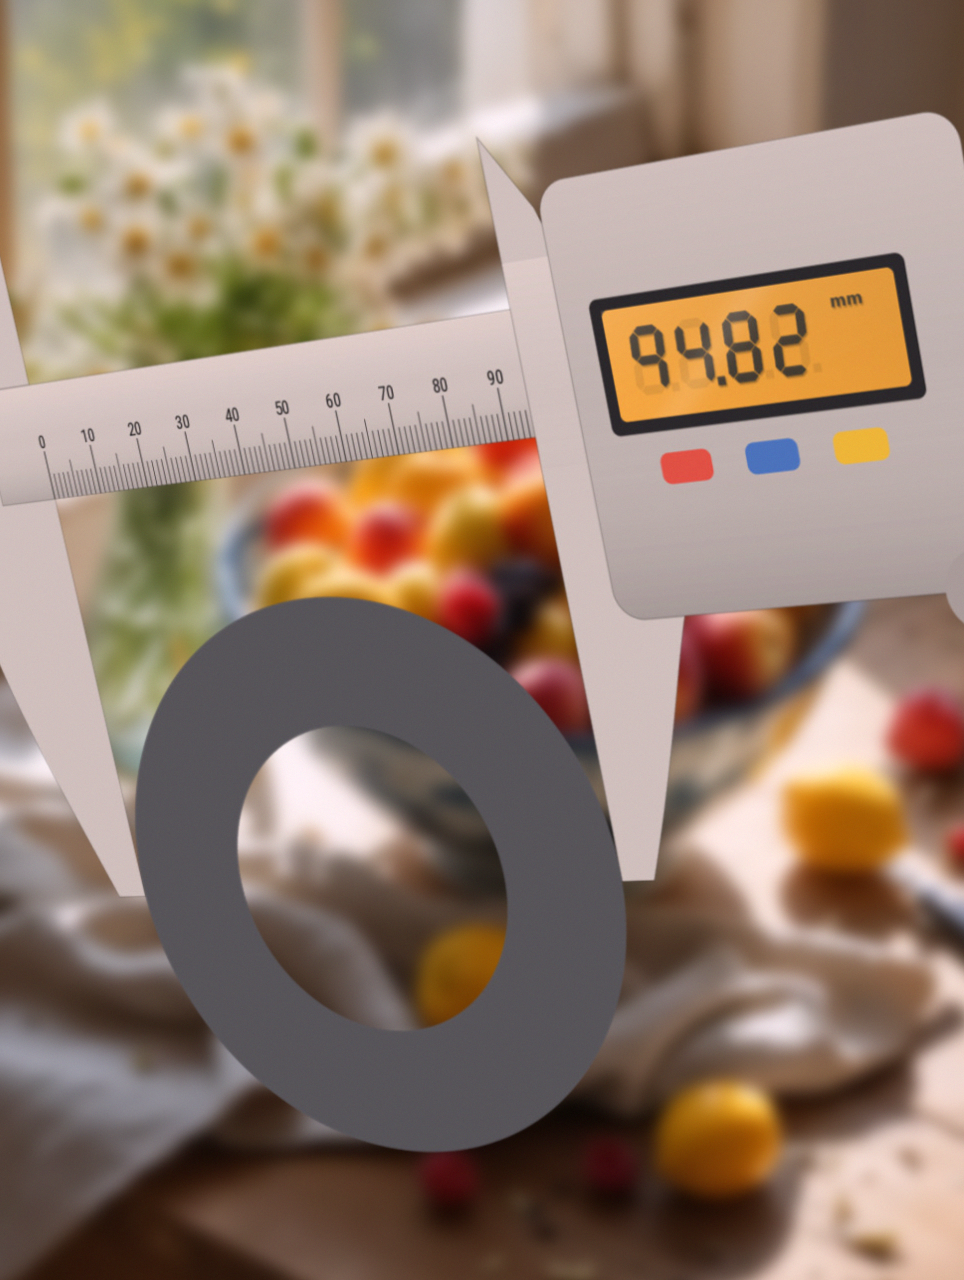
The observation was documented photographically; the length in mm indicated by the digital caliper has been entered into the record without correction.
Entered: 94.82 mm
